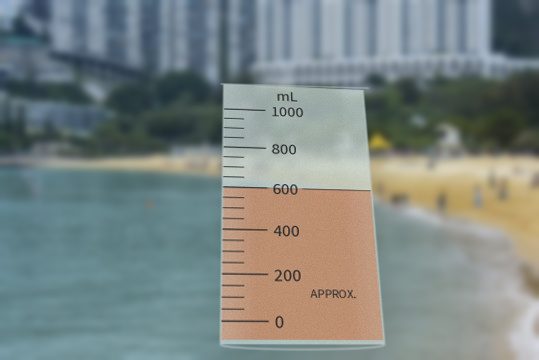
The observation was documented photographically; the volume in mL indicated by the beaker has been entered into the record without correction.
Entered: 600 mL
